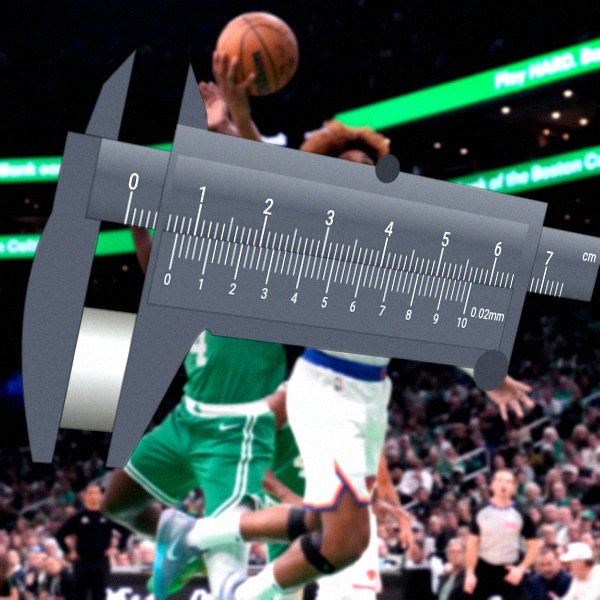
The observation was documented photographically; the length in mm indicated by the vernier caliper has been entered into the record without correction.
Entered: 7.5 mm
